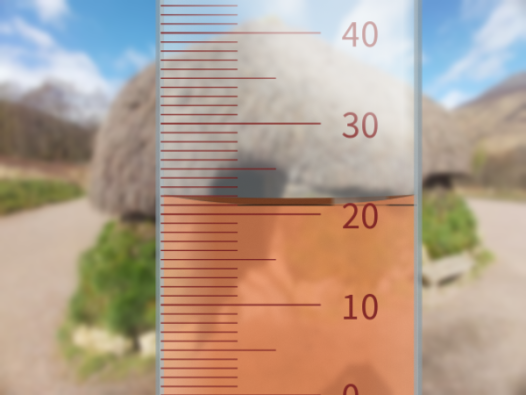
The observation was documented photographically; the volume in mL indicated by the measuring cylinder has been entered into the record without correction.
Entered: 21 mL
